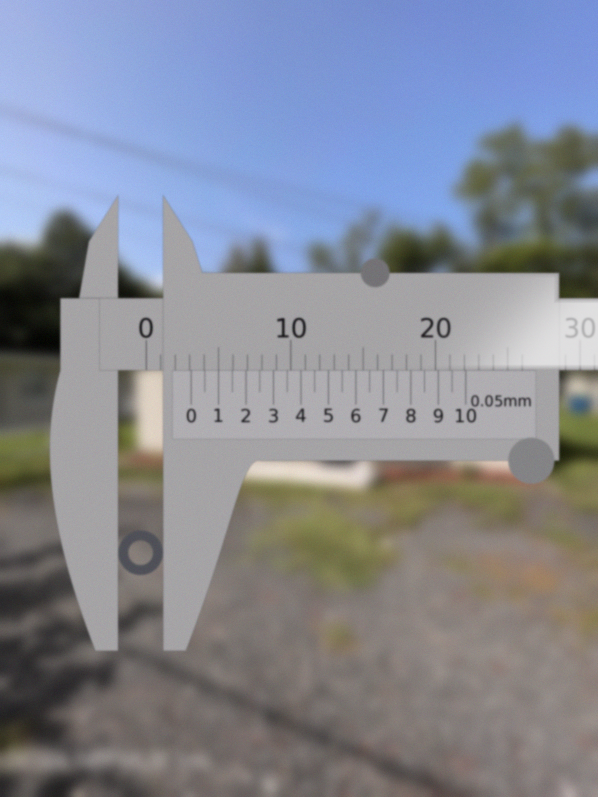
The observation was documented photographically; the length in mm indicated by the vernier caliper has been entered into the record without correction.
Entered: 3.1 mm
